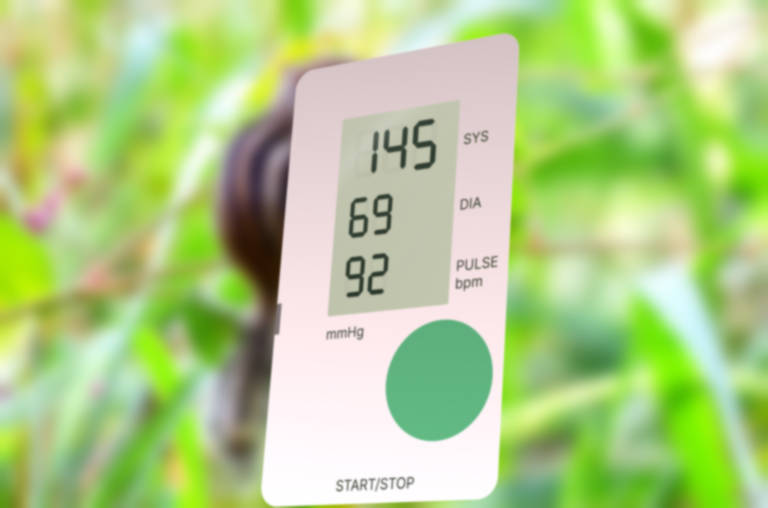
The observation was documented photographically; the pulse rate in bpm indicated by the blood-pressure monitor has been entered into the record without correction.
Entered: 92 bpm
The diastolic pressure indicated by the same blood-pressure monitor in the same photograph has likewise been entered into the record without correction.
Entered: 69 mmHg
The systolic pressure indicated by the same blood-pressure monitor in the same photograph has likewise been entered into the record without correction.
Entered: 145 mmHg
